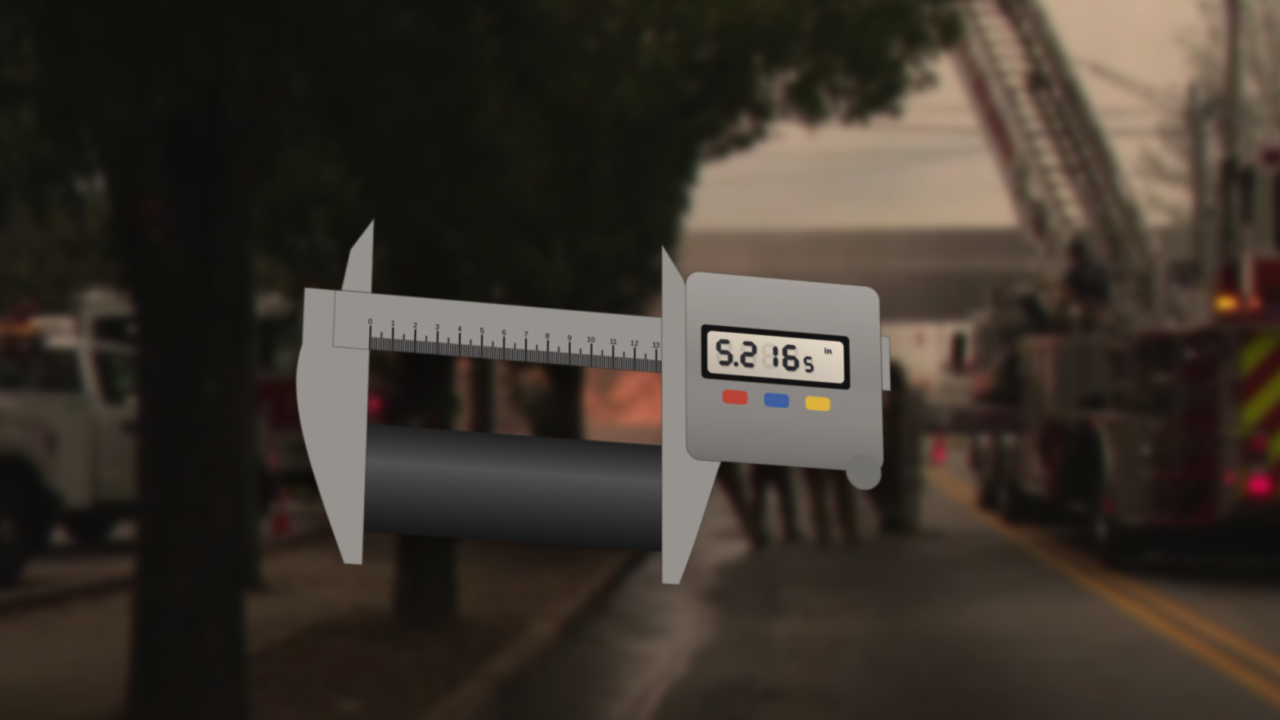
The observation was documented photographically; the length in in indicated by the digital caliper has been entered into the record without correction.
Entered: 5.2165 in
